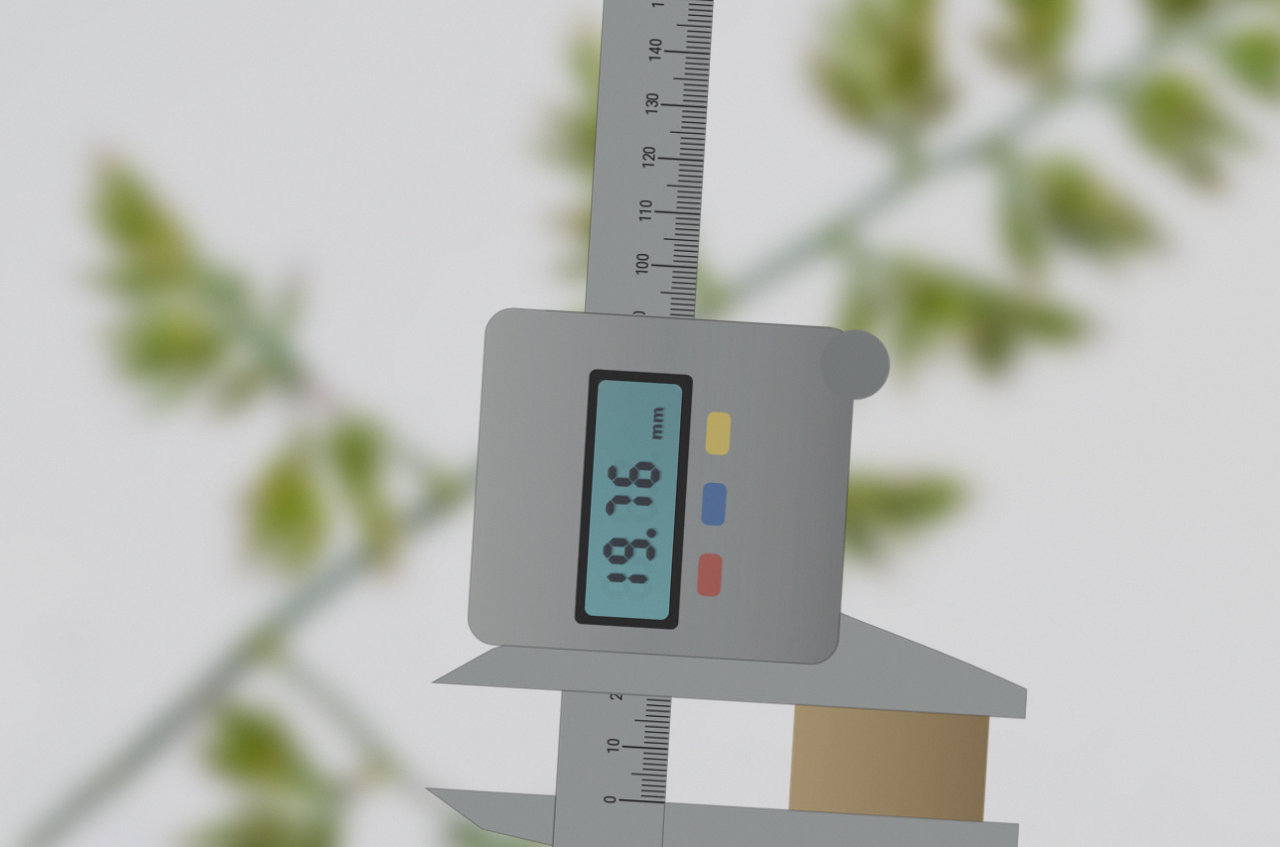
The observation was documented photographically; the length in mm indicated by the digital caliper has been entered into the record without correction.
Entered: 19.76 mm
